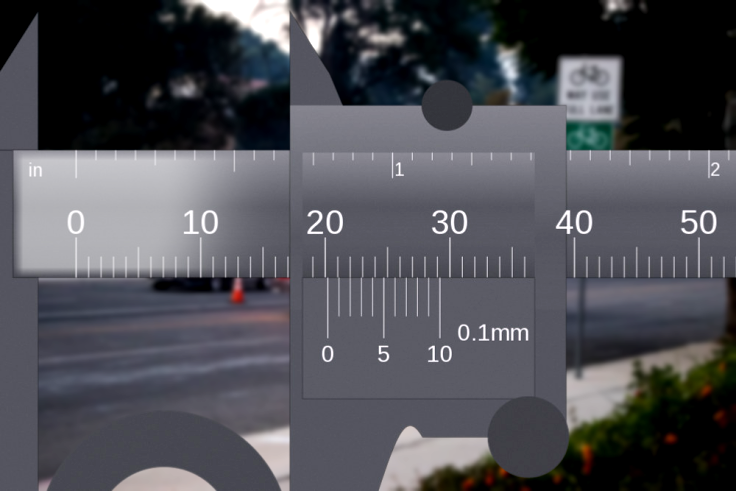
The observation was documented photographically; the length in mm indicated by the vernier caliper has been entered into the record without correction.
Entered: 20.2 mm
